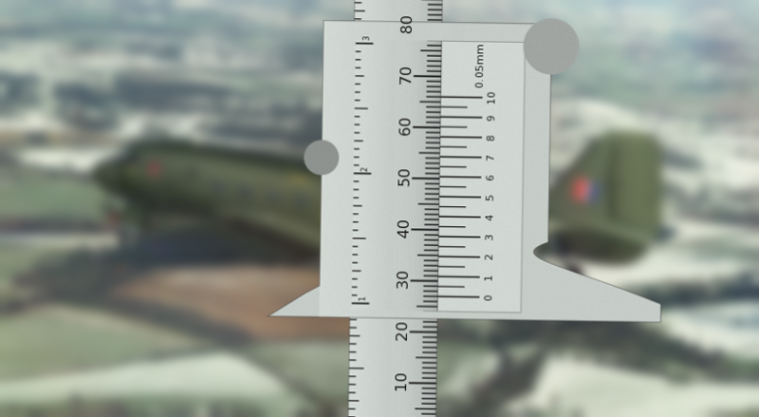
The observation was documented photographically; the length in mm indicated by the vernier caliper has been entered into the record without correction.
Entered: 27.0 mm
